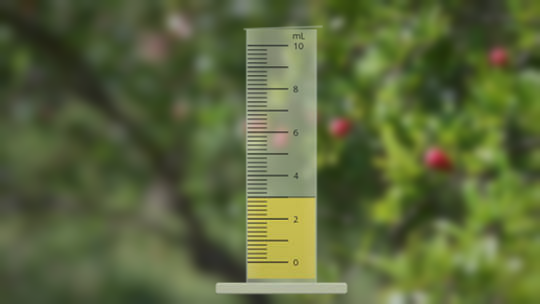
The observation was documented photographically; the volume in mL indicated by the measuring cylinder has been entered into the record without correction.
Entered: 3 mL
